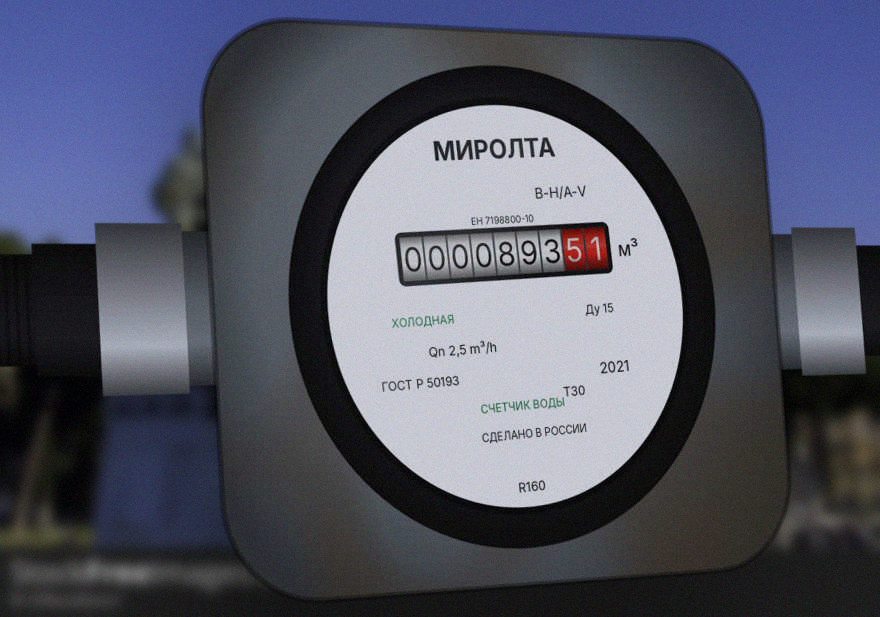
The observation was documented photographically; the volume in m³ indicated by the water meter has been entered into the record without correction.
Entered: 893.51 m³
